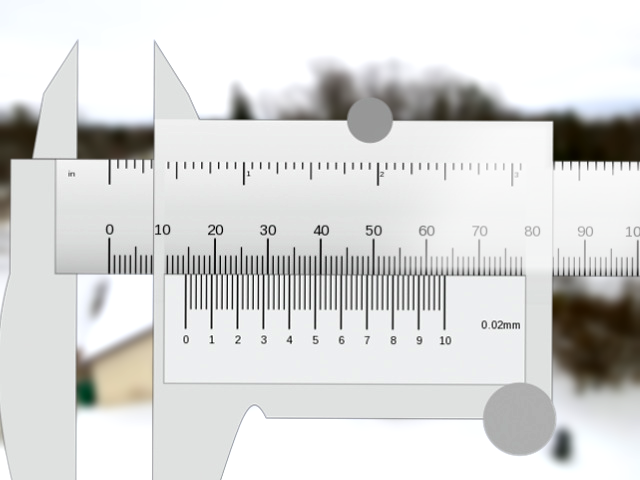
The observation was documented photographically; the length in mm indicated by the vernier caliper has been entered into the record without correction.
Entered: 14.5 mm
